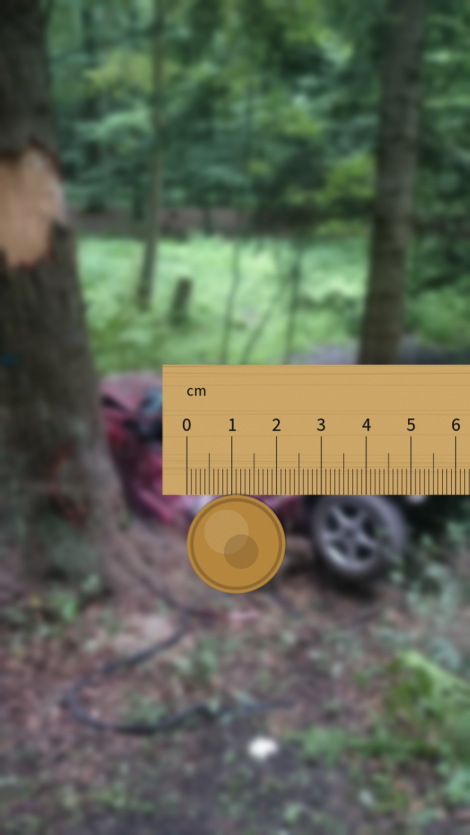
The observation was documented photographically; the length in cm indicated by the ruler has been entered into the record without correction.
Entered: 2.2 cm
